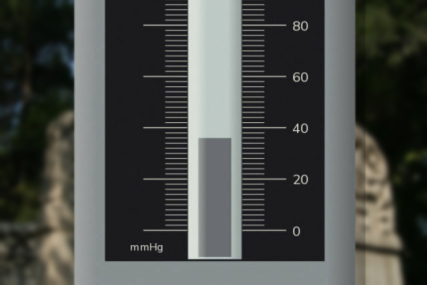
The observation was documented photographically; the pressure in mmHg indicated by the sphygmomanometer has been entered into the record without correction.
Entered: 36 mmHg
